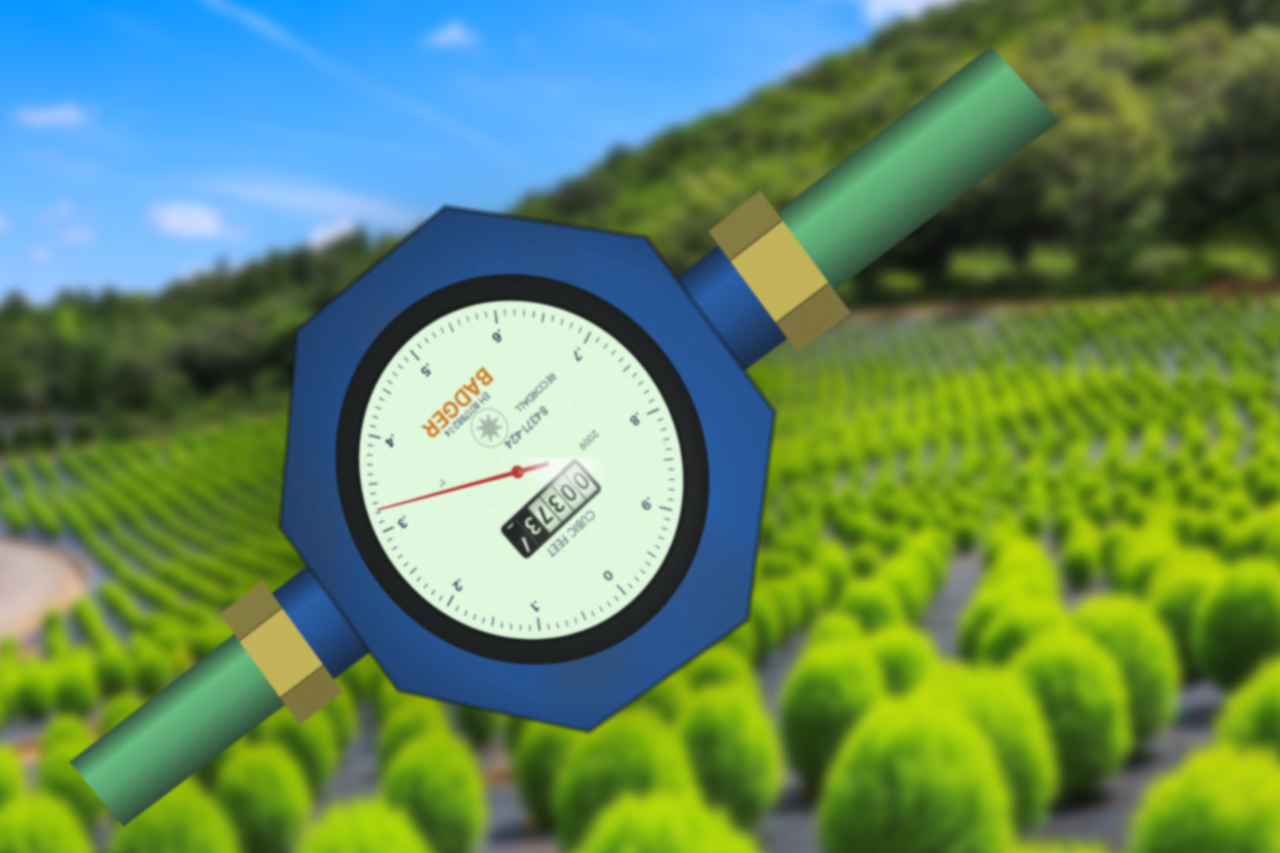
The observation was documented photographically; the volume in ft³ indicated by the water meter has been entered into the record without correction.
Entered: 3737.32 ft³
